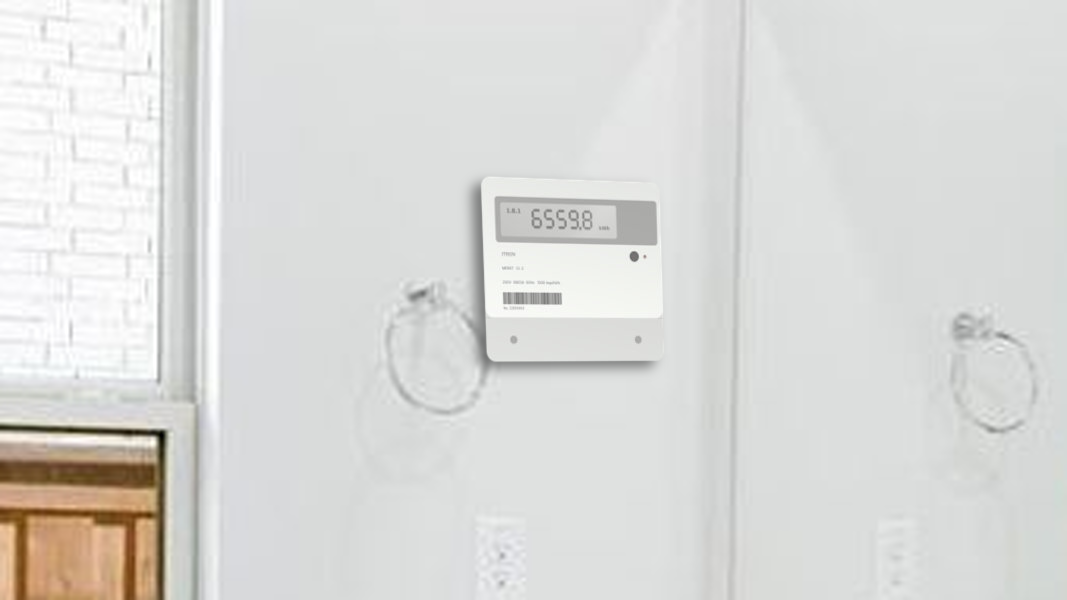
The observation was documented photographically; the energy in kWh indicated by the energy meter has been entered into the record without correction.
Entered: 6559.8 kWh
